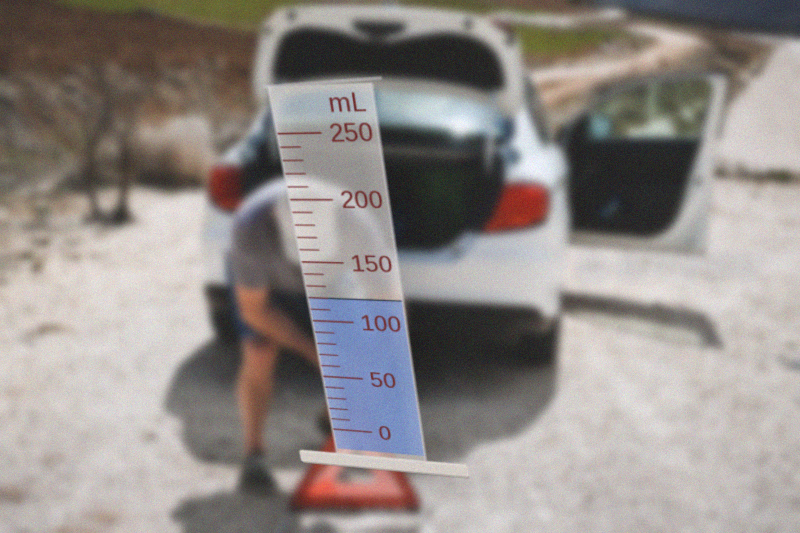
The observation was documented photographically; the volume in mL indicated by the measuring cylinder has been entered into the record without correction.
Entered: 120 mL
